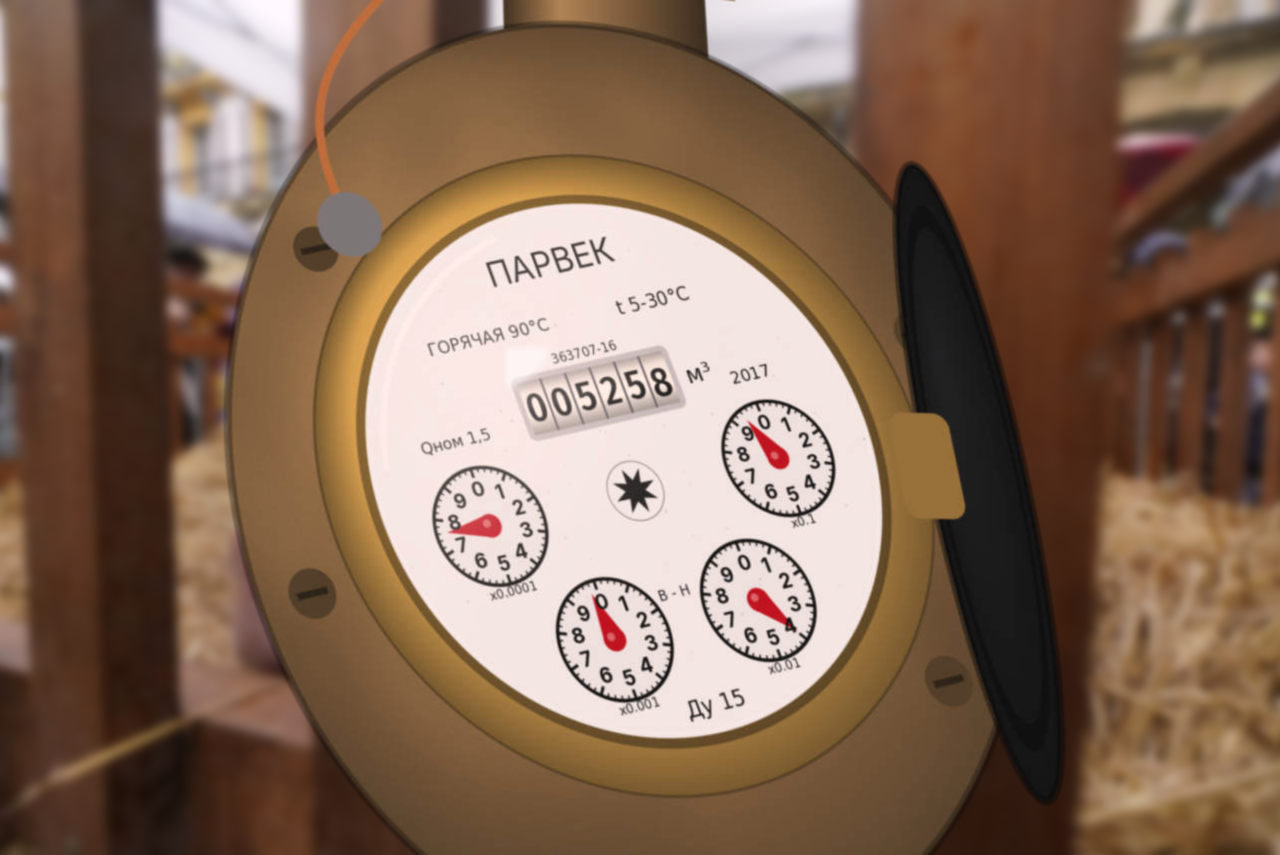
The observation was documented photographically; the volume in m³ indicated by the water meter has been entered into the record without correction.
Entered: 5257.9397 m³
